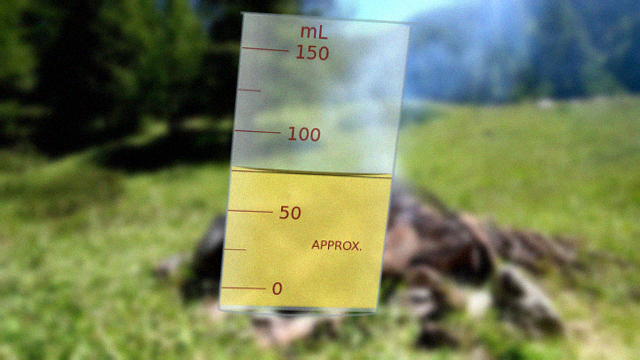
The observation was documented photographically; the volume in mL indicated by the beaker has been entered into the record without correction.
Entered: 75 mL
